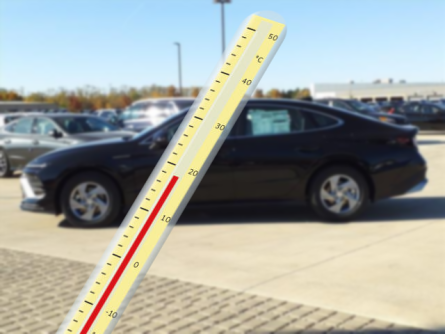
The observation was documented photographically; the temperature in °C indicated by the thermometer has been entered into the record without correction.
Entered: 18 °C
